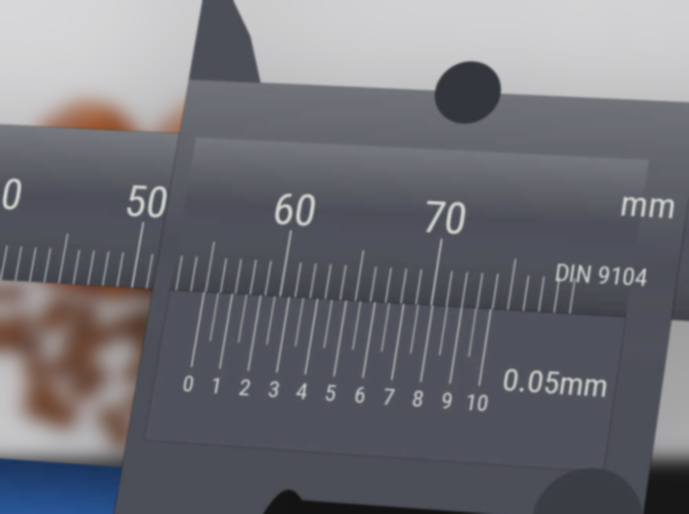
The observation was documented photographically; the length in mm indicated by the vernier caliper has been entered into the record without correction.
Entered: 54.9 mm
